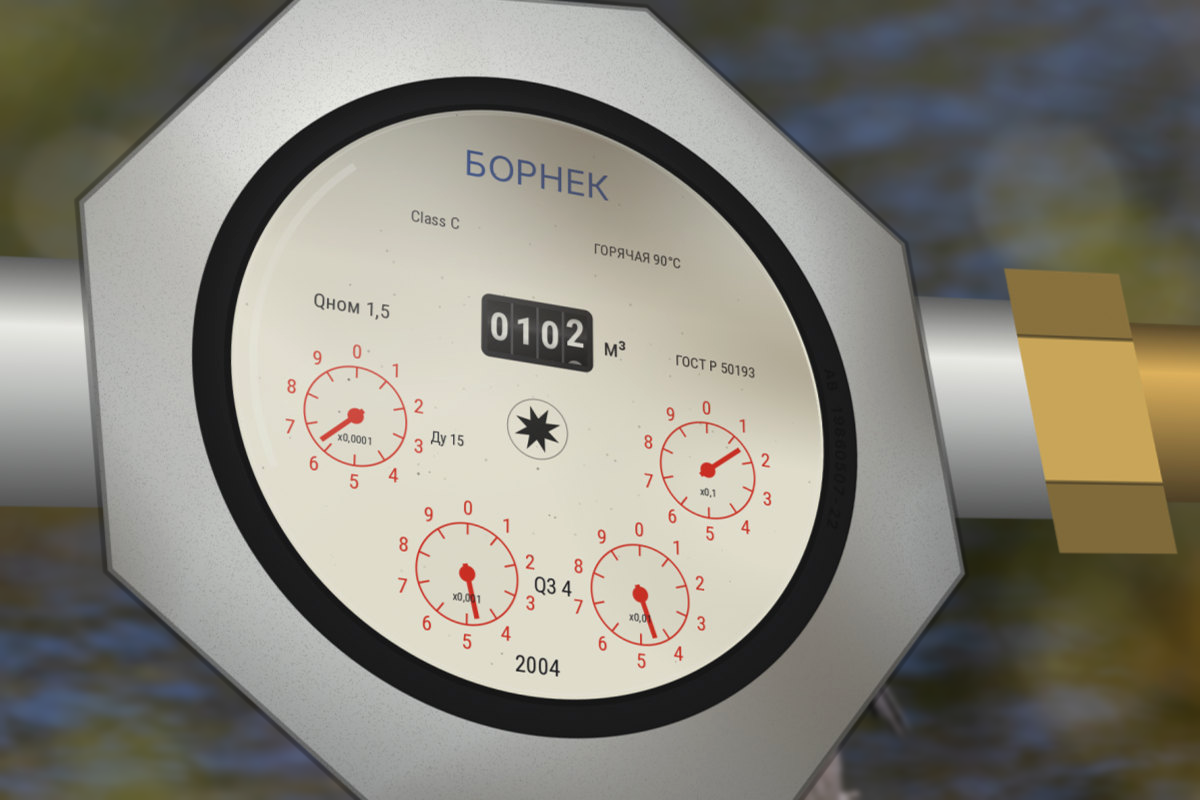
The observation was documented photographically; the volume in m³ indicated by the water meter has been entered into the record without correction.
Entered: 102.1446 m³
